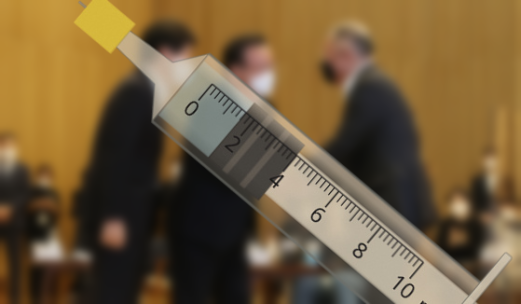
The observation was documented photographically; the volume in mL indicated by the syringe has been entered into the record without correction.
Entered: 1.6 mL
